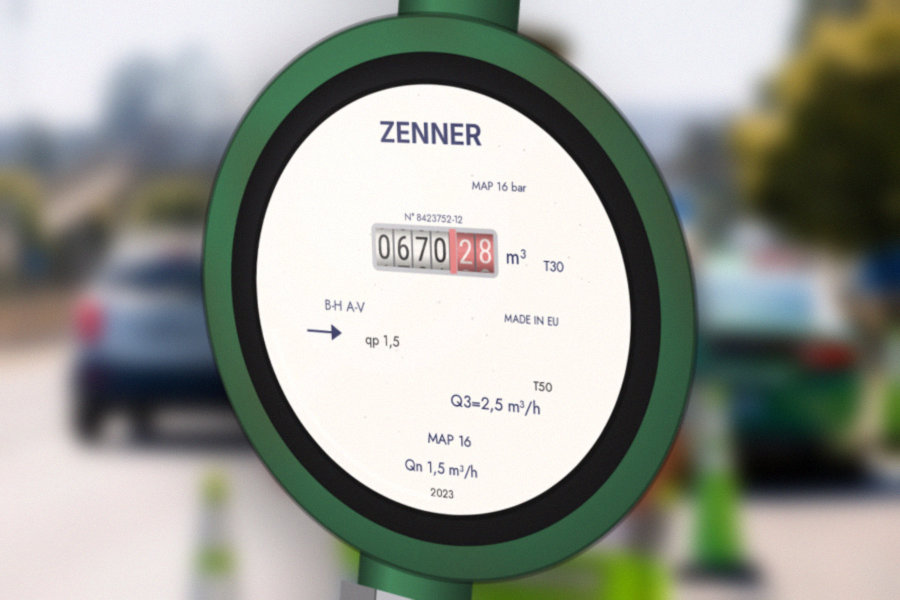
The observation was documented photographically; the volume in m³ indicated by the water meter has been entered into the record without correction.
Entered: 670.28 m³
